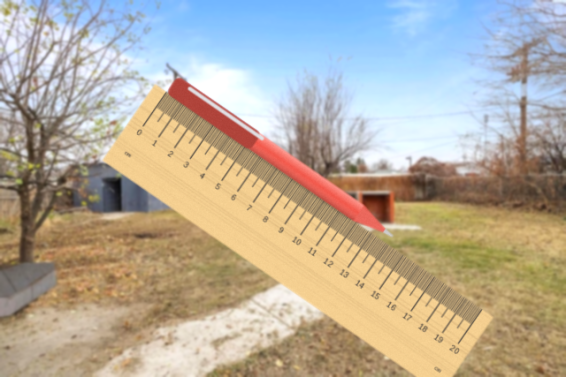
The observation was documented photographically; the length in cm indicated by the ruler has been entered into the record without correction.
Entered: 14 cm
